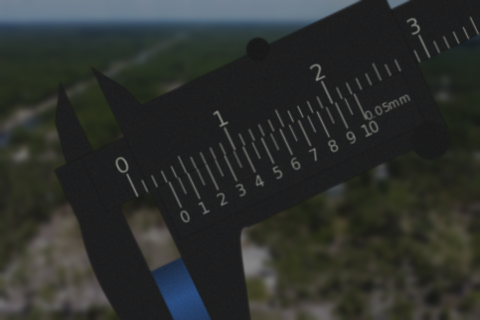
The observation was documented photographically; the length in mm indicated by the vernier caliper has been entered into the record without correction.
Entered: 3.2 mm
